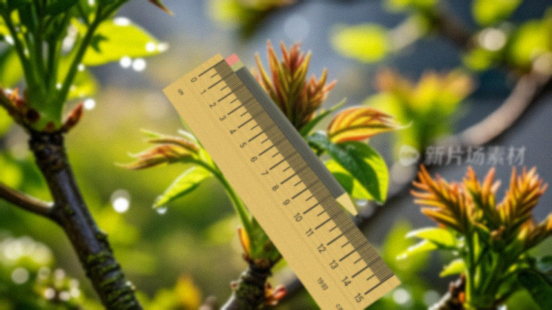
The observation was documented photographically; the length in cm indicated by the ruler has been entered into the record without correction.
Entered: 12 cm
